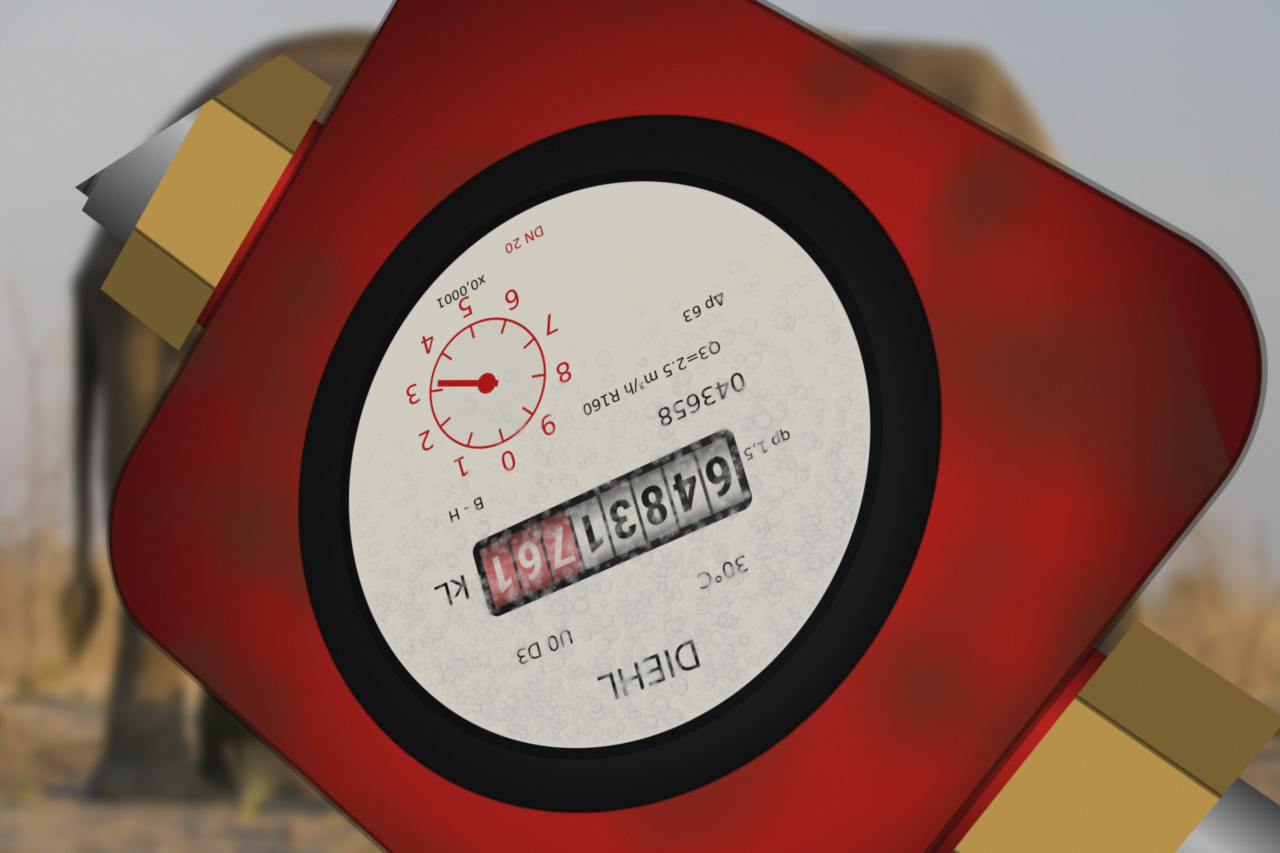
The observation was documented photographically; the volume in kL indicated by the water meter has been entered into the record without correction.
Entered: 64831.7613 kL
